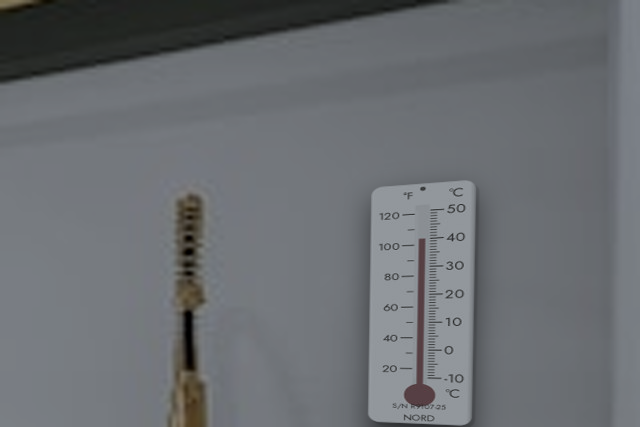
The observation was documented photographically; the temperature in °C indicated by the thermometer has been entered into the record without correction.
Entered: 40 °C
